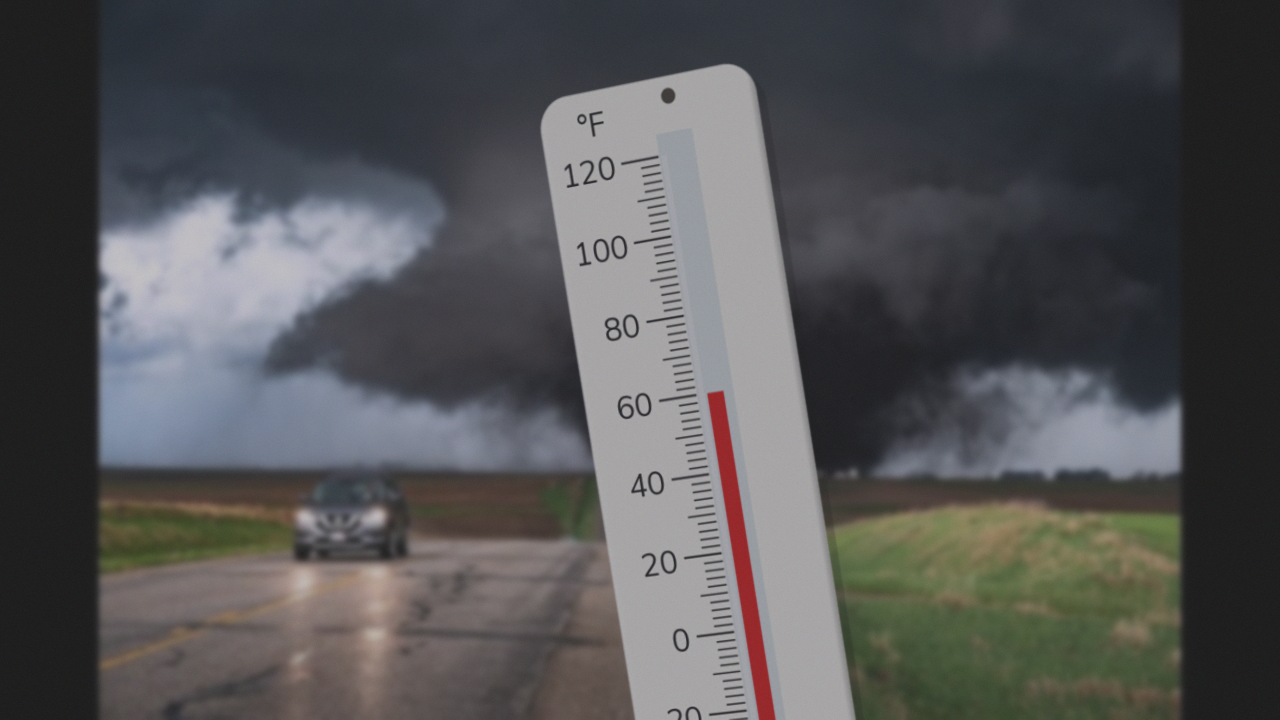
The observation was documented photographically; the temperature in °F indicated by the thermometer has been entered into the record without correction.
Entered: 60 °F
